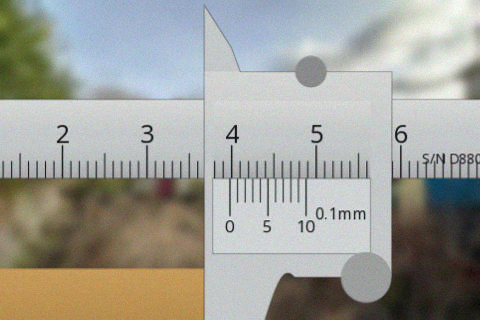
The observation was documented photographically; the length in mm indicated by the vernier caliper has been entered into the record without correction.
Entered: 39.8 mm
